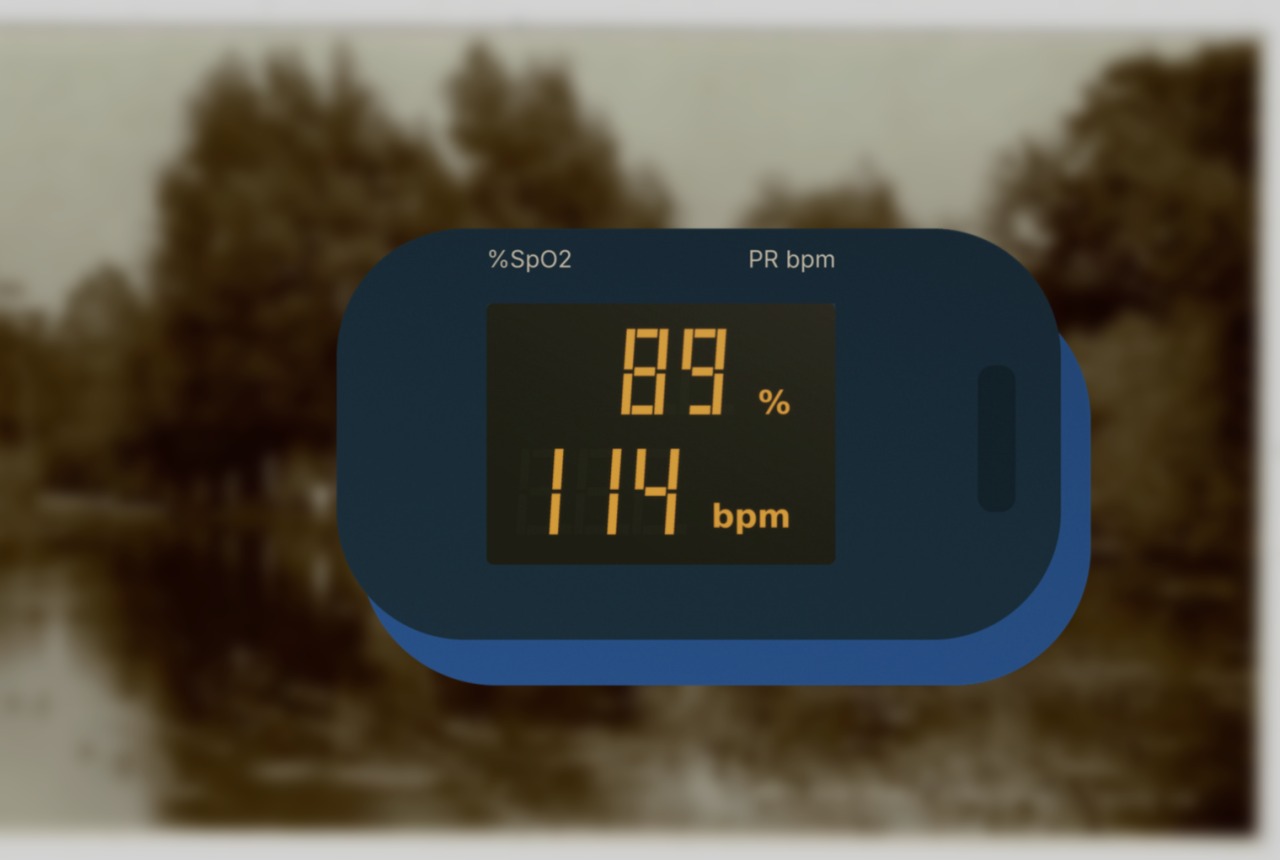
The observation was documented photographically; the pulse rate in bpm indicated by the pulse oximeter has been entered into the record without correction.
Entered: 114 bpm
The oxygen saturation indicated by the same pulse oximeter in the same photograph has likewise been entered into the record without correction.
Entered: 89 %
